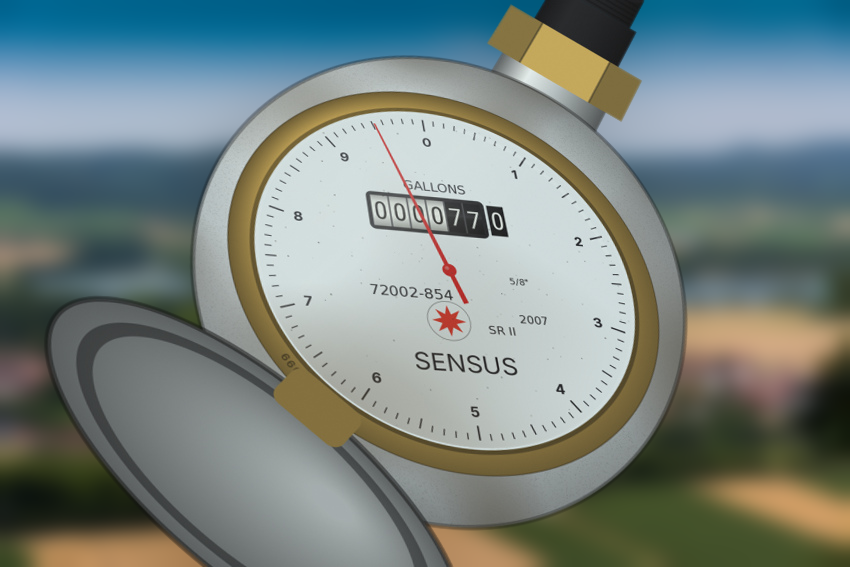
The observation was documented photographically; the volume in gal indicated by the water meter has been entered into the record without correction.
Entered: 769.5 gal
